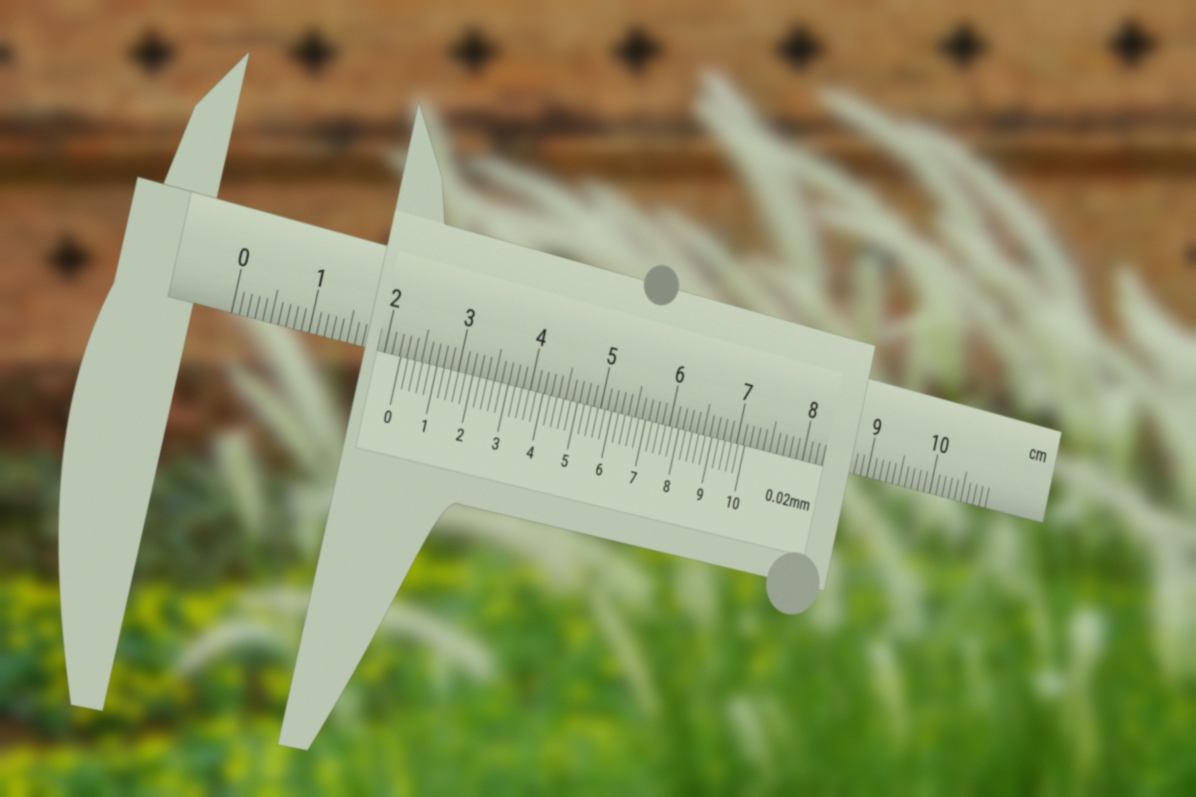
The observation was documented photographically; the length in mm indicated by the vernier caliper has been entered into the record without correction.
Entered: 22.2 mm
